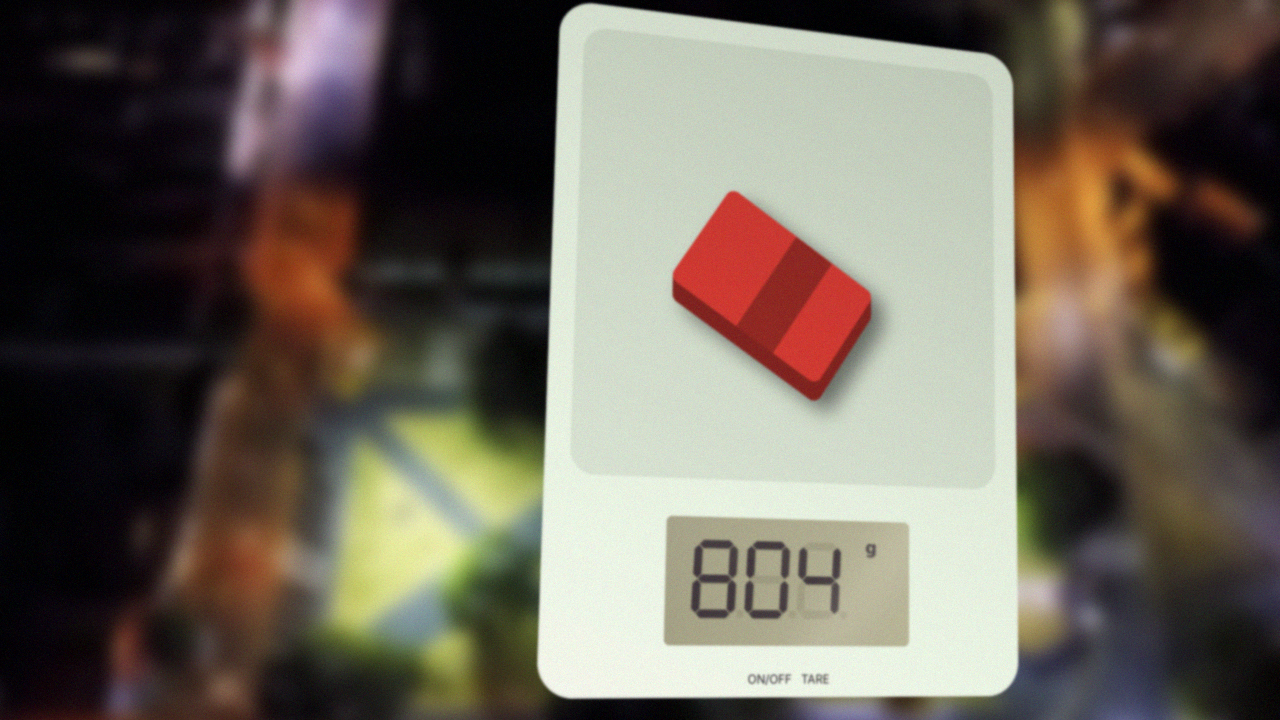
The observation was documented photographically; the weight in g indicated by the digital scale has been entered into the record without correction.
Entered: 804 g
